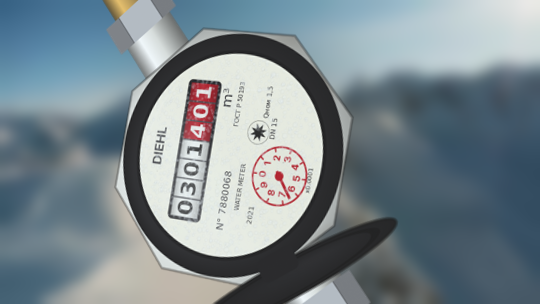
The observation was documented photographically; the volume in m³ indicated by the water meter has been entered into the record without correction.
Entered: 301.4016 m³
